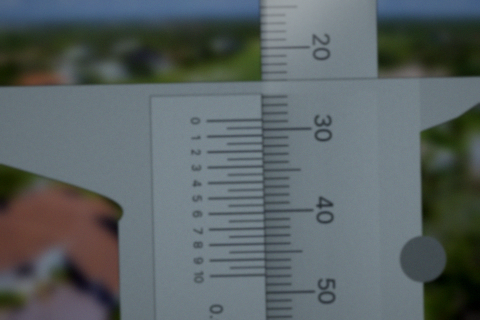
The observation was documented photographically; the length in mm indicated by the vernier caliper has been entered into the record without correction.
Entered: 28.8 mm
